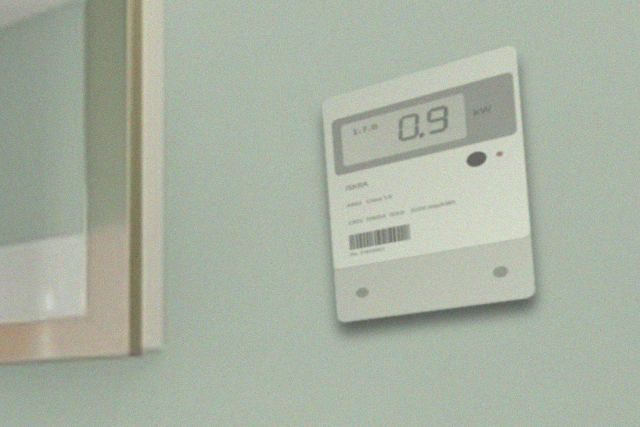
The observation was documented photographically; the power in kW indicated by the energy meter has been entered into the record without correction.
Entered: 0.9 kW
